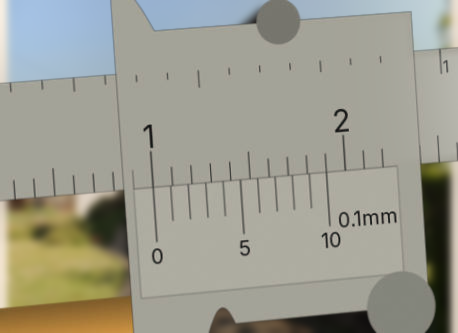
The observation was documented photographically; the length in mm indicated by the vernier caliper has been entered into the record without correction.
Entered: 10.0 mm
